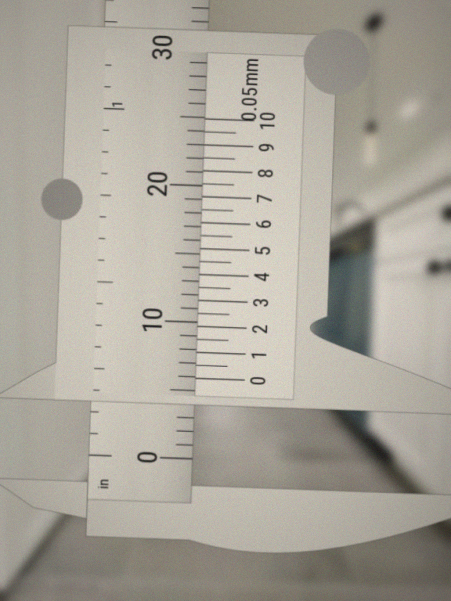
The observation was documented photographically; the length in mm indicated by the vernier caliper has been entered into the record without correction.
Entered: 5.9 mm
